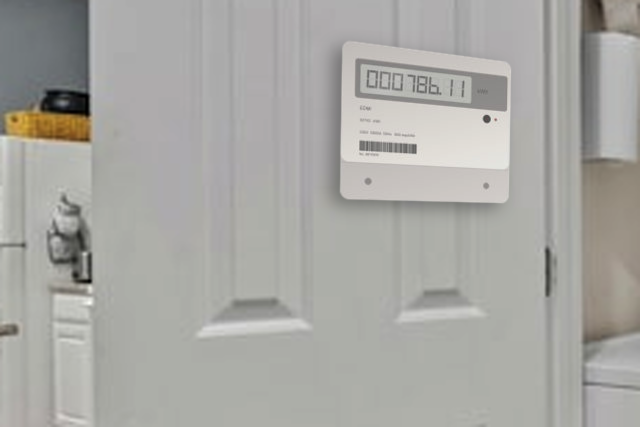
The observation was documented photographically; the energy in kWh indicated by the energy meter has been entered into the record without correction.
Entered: 786.11 kWh
